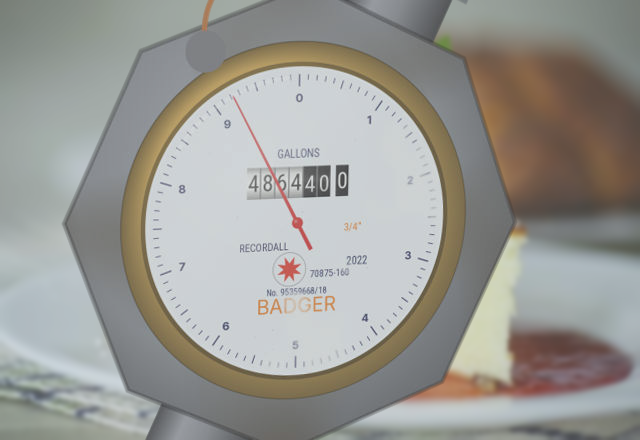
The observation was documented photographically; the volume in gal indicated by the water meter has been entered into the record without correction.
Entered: 4864399.2 gal
